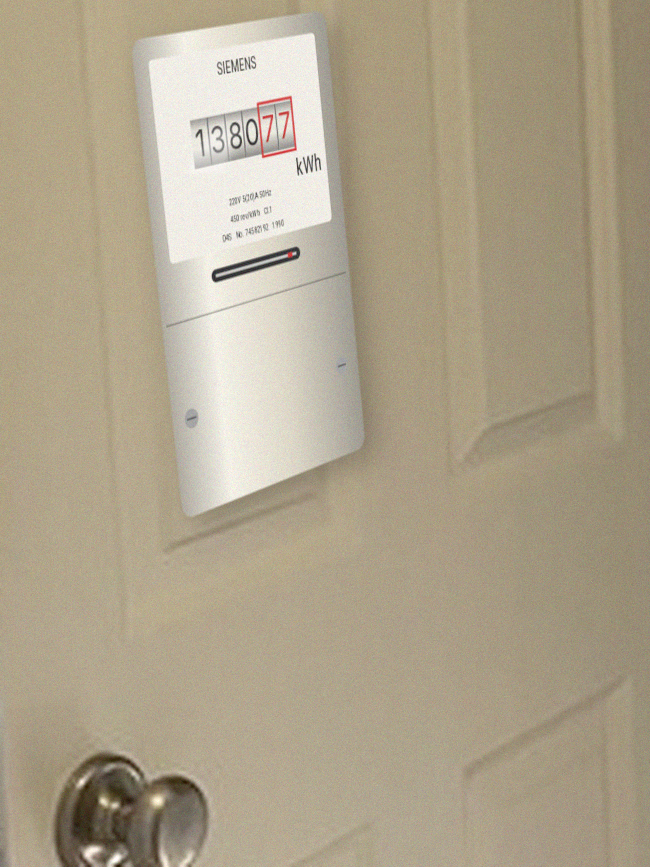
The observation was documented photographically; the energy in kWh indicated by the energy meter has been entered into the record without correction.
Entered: 1380.77 kWh
